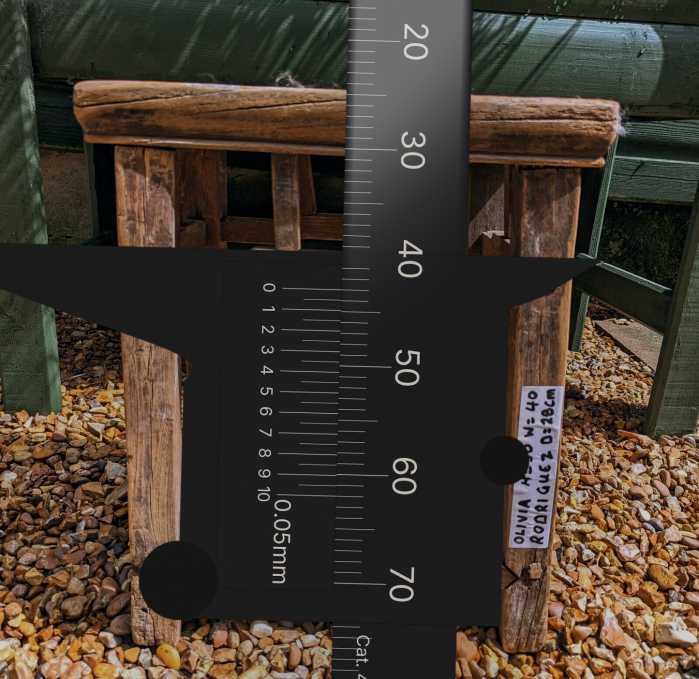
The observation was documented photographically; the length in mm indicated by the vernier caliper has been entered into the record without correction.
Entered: 43.0 mm
